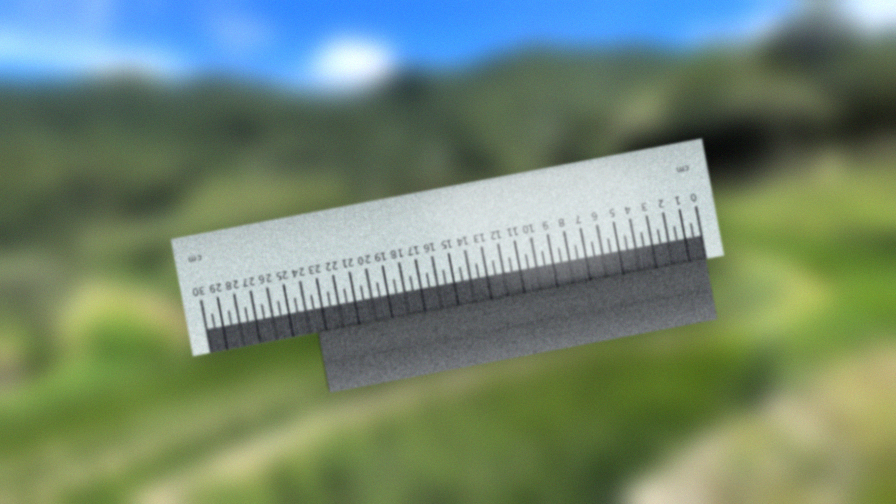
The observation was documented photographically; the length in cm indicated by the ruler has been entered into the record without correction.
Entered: 23.5 cm
